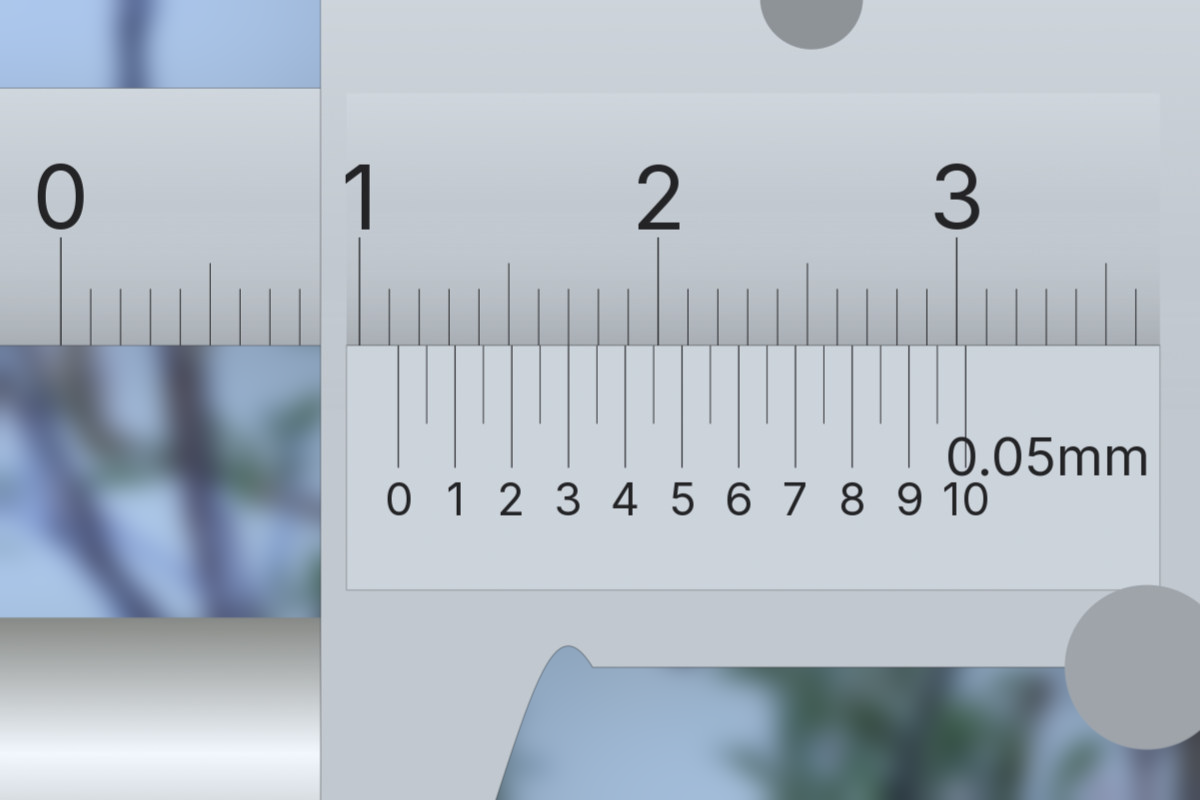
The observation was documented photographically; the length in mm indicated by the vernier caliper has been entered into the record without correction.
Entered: 11.30 mm
